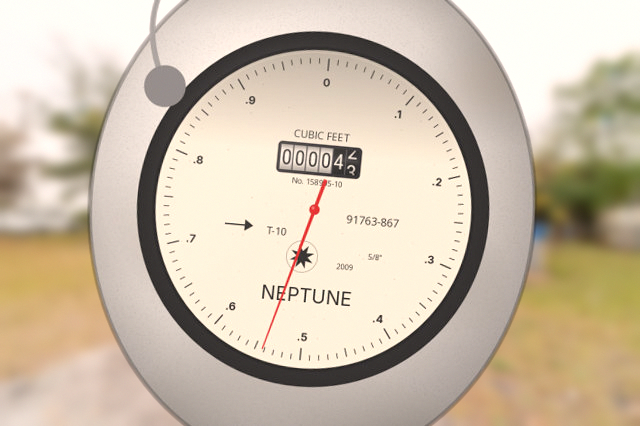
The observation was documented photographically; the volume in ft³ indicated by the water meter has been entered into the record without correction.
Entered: 42.54 ft³
